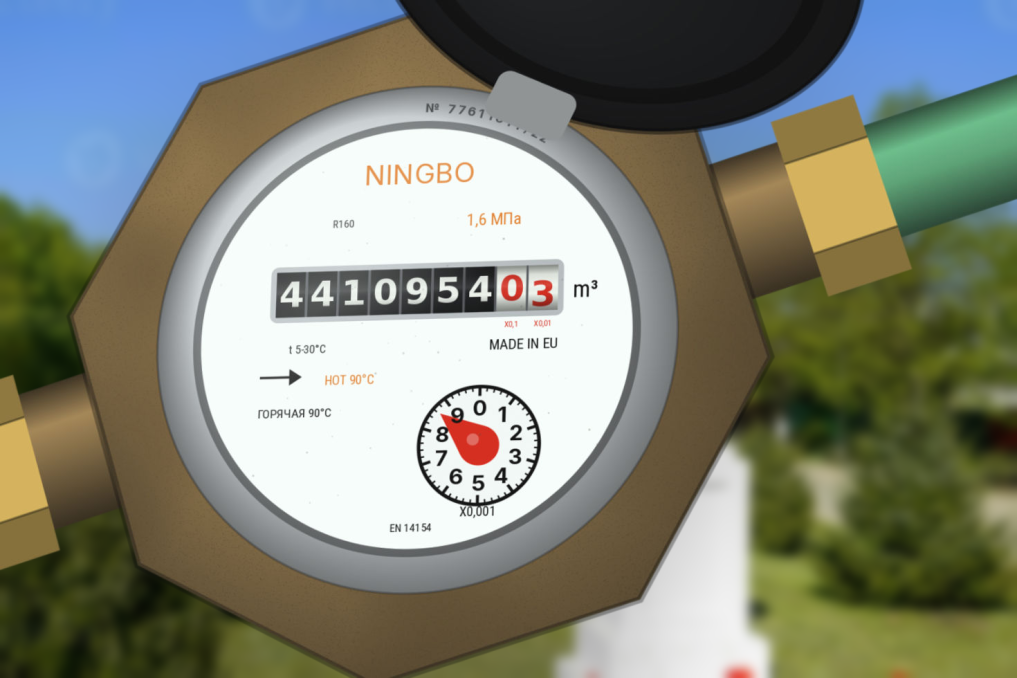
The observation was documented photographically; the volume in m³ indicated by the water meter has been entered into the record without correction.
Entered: 4410954.028 m³
